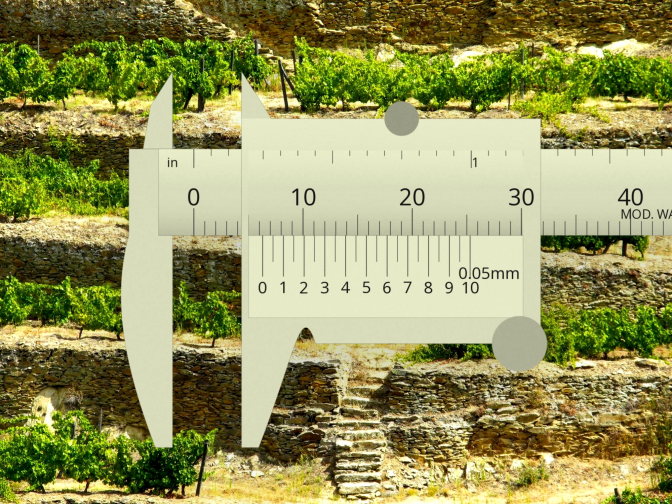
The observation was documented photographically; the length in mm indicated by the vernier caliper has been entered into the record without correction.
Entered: 6.3 mm
